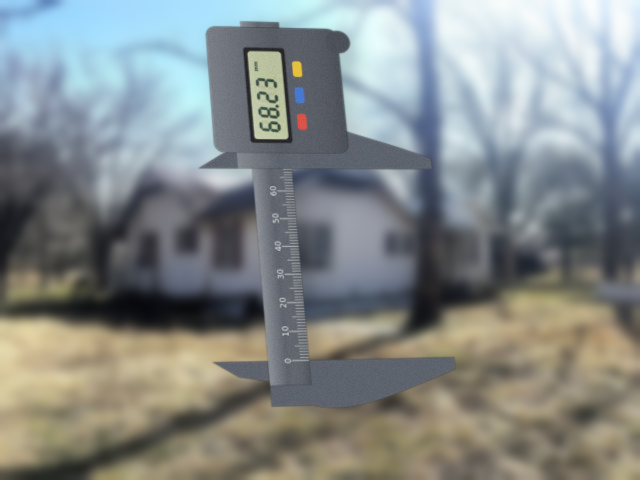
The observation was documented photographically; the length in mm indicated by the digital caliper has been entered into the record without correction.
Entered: 68.23 mm
